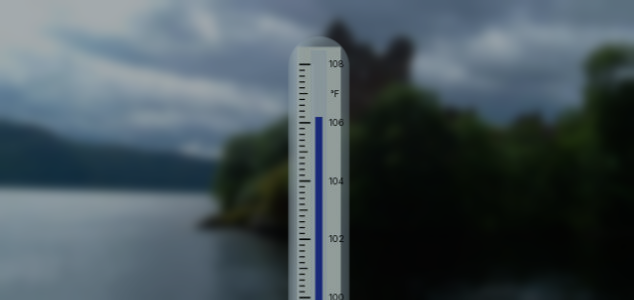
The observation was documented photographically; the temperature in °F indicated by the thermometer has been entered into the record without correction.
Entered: 106.2 °F
